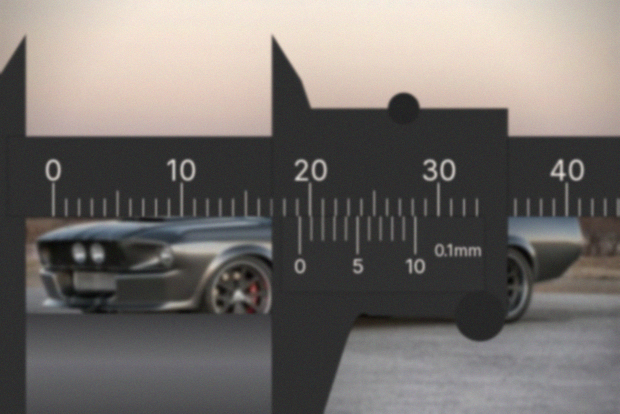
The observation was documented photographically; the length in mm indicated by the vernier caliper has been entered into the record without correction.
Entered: 19.2 mm
